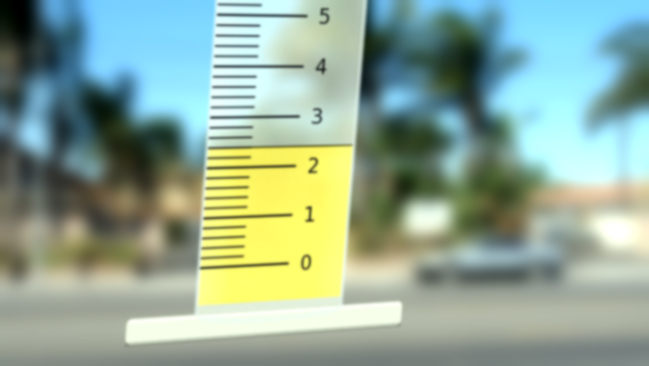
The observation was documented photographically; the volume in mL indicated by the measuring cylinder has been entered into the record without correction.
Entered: 2.4 mL
